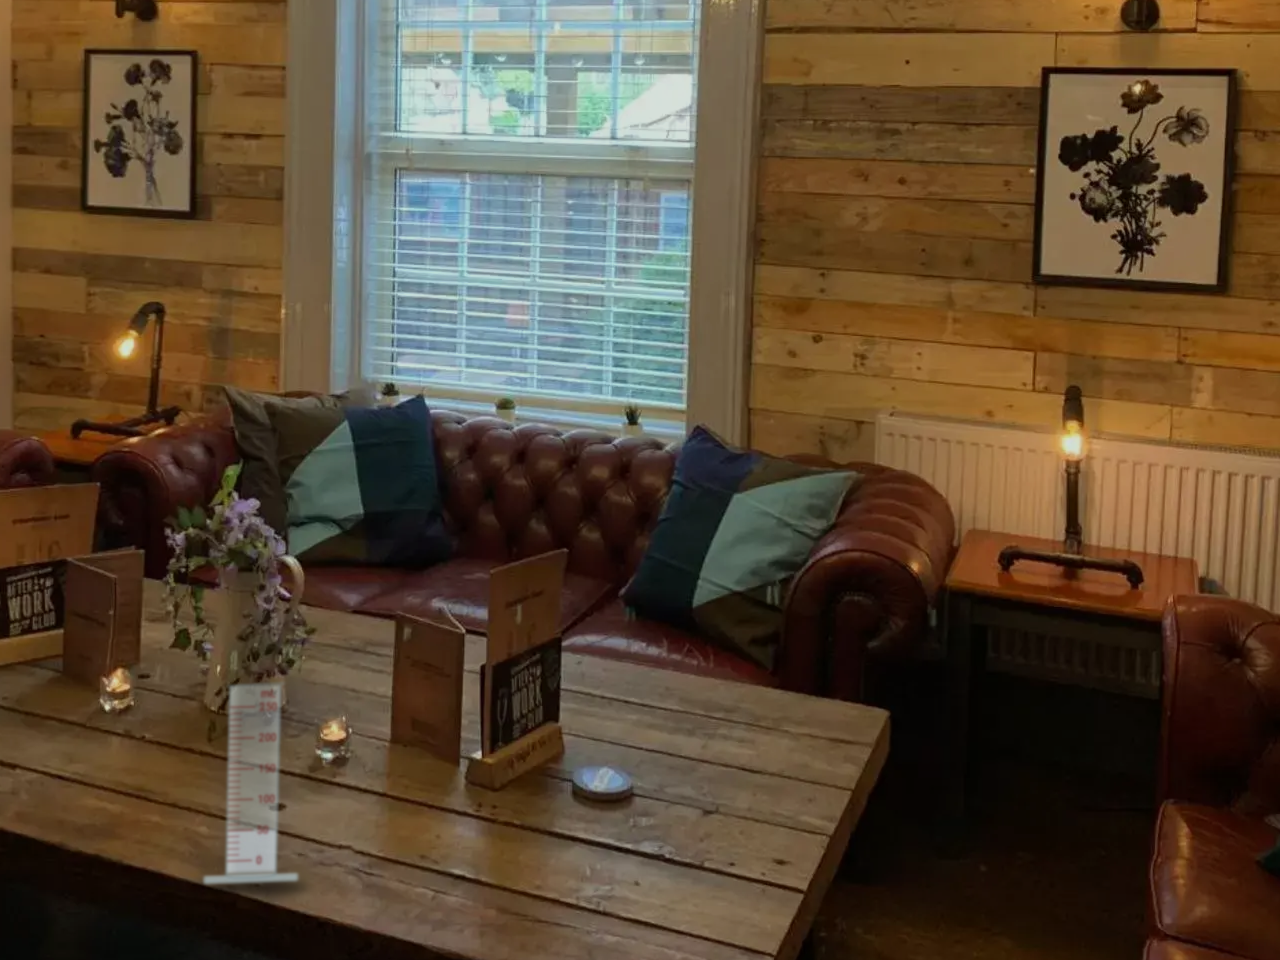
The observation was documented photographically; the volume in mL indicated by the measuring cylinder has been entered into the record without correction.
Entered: 50 mL
